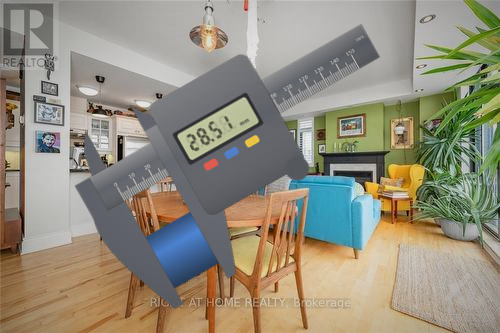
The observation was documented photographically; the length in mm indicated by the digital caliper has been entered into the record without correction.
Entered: 28.51 mm
